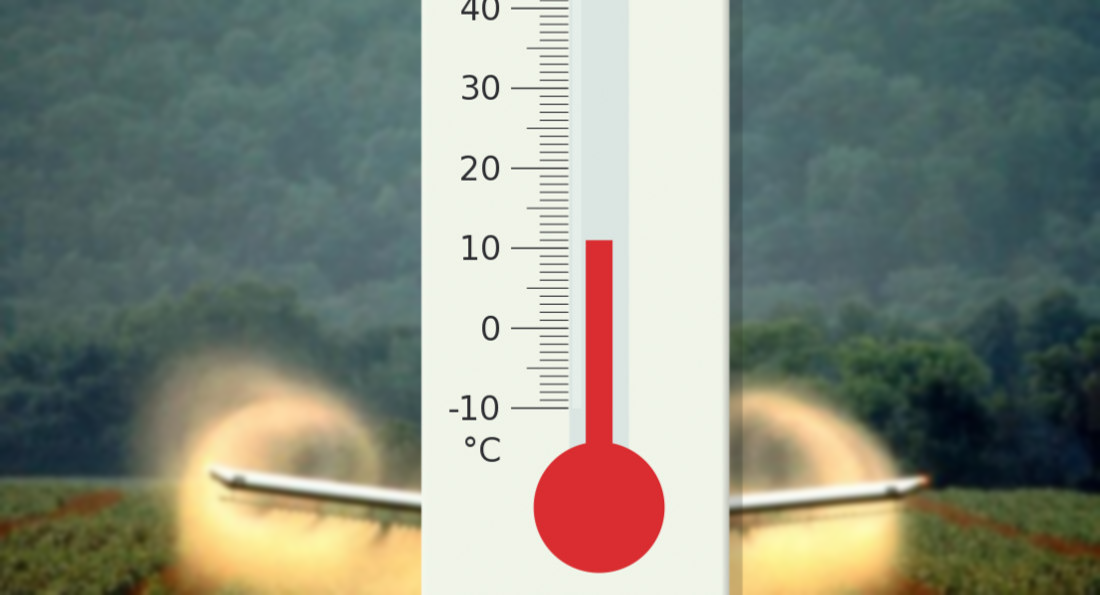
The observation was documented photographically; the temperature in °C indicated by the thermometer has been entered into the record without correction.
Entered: 11 °C
